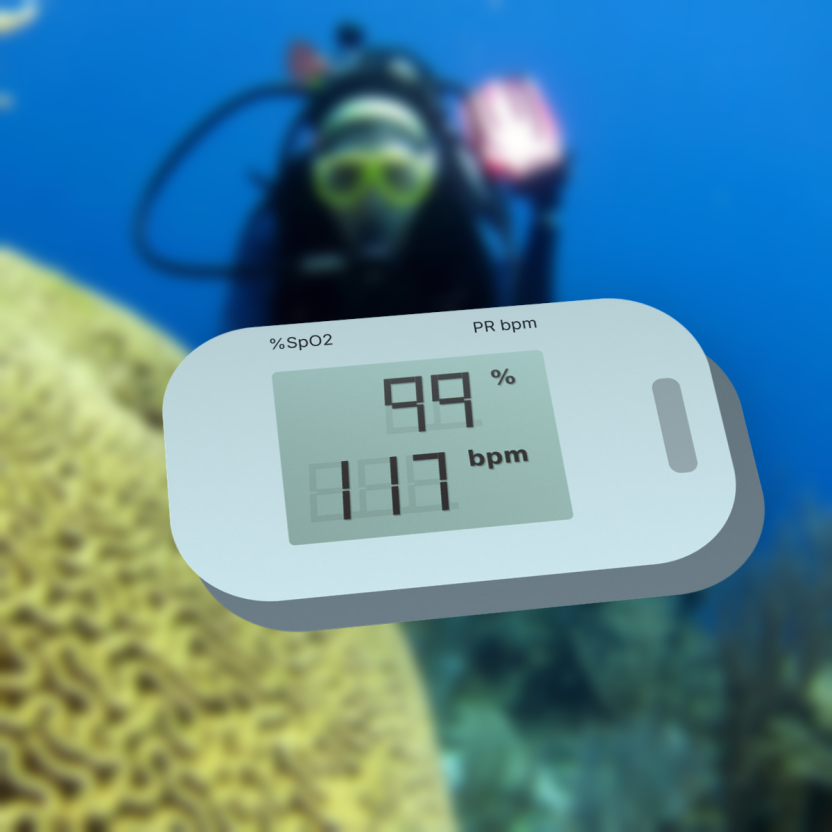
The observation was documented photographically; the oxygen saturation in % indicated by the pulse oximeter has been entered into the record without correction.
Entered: 99 %
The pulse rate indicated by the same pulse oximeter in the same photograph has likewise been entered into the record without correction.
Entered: 117 bpm
